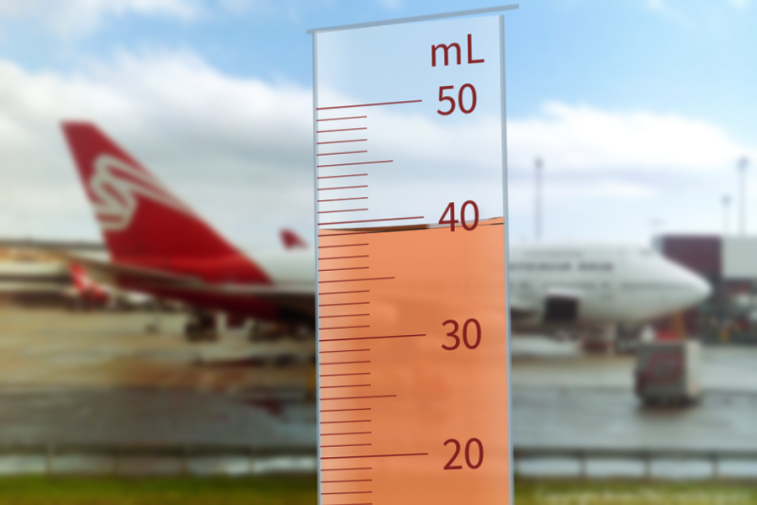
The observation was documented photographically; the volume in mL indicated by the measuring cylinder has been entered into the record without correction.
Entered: 39 mL
